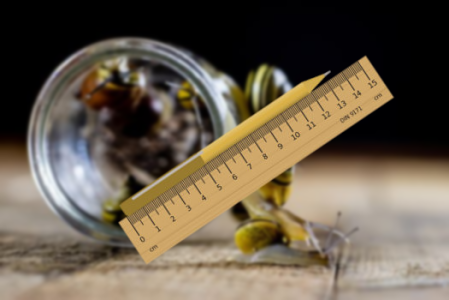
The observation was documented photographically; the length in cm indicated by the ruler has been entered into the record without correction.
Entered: 13.5 cm
